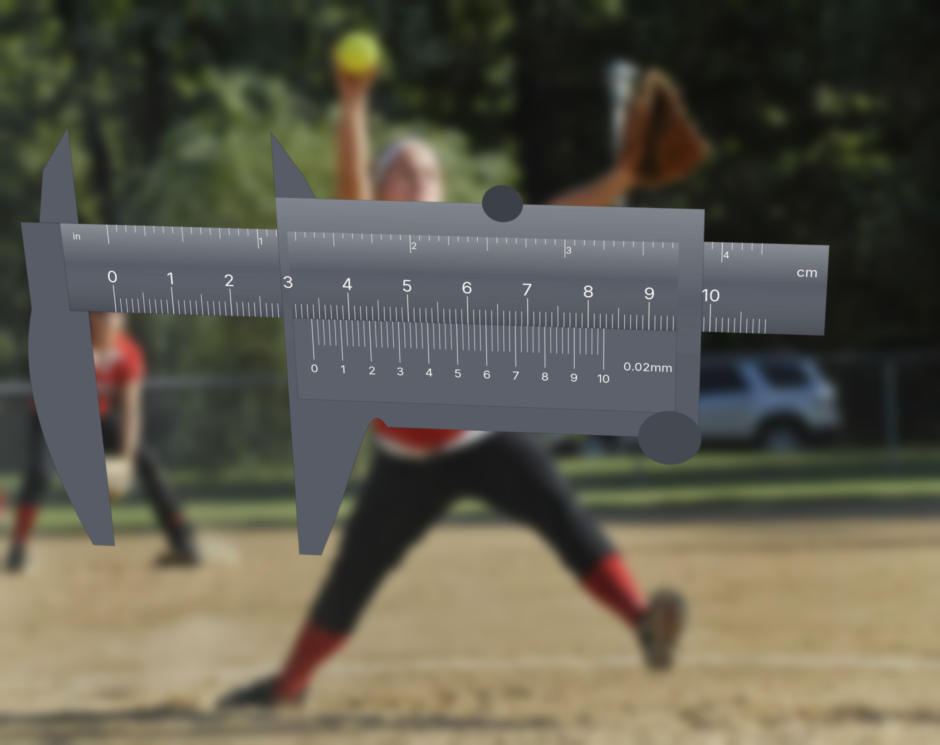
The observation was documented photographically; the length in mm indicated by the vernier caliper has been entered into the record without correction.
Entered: 33.6 mm
